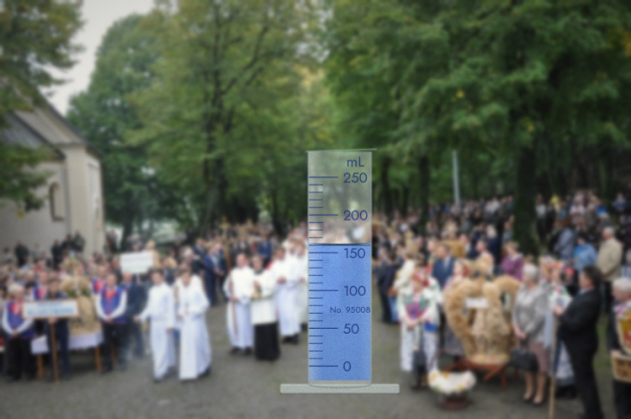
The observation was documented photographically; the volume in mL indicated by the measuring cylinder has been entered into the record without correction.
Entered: 160 mL
